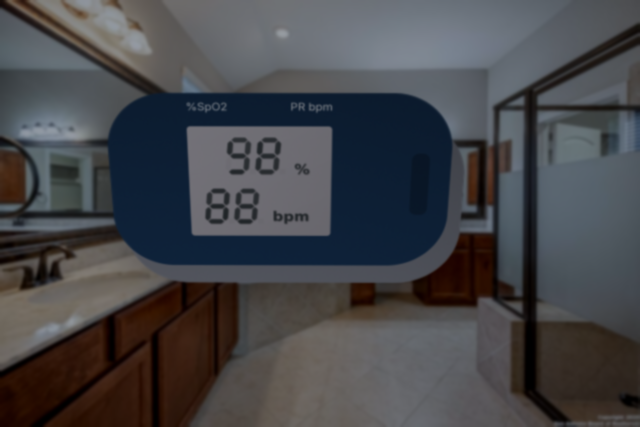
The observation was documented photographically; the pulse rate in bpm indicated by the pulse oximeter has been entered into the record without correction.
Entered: 88 bpm
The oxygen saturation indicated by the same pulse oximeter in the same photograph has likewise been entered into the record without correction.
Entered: 98 %
